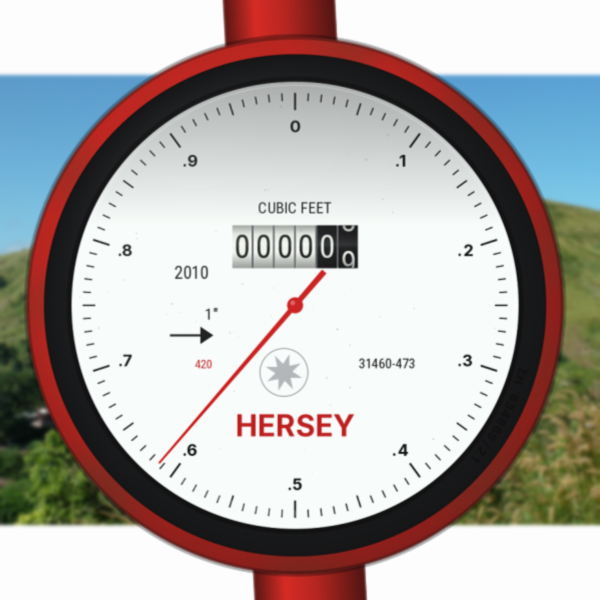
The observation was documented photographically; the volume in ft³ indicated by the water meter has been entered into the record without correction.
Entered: 8.61 ft³
